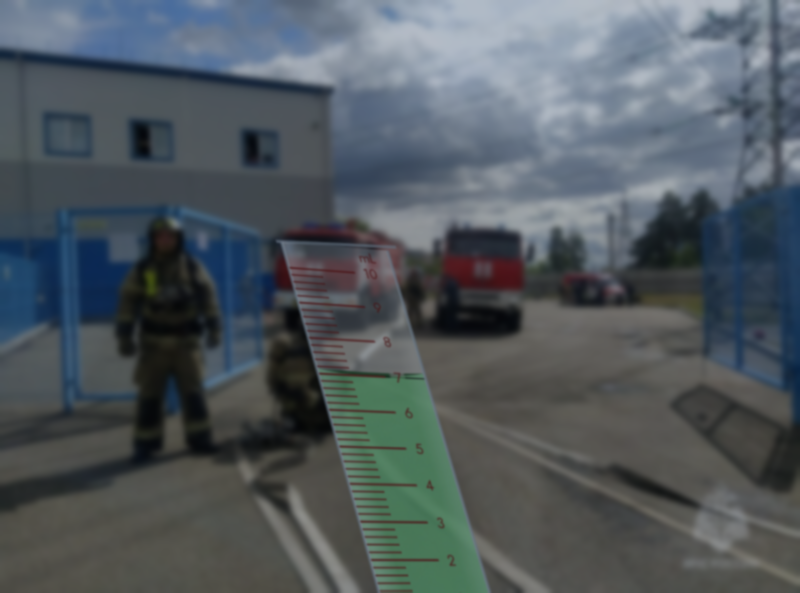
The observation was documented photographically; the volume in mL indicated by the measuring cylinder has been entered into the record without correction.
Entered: 7 mL
